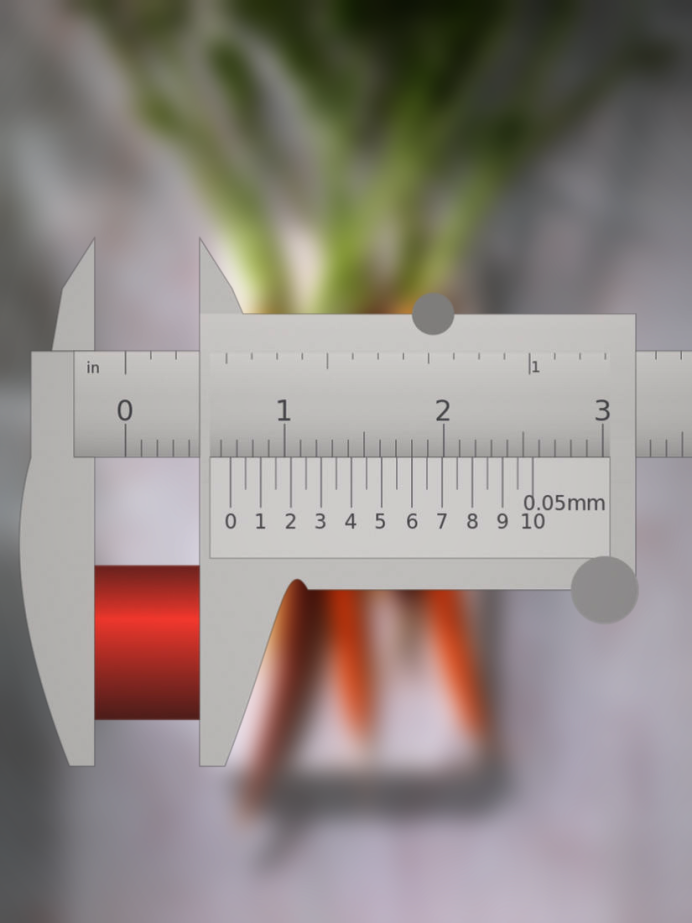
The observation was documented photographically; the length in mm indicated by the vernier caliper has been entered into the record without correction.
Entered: 6.6 mm
